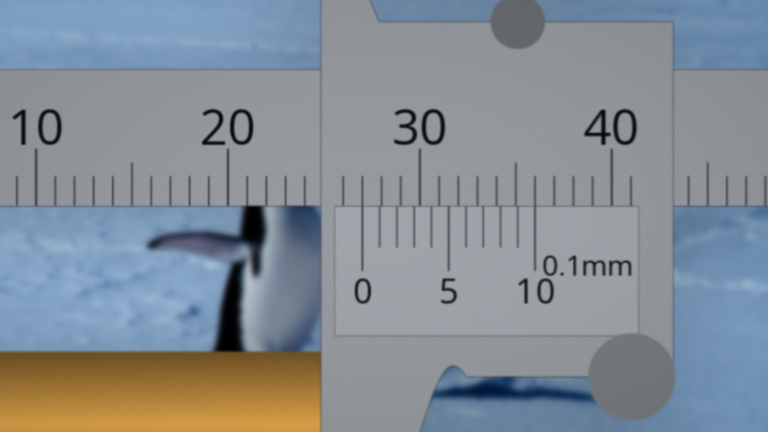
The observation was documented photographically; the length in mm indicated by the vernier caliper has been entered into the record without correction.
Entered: 27.0 mm
